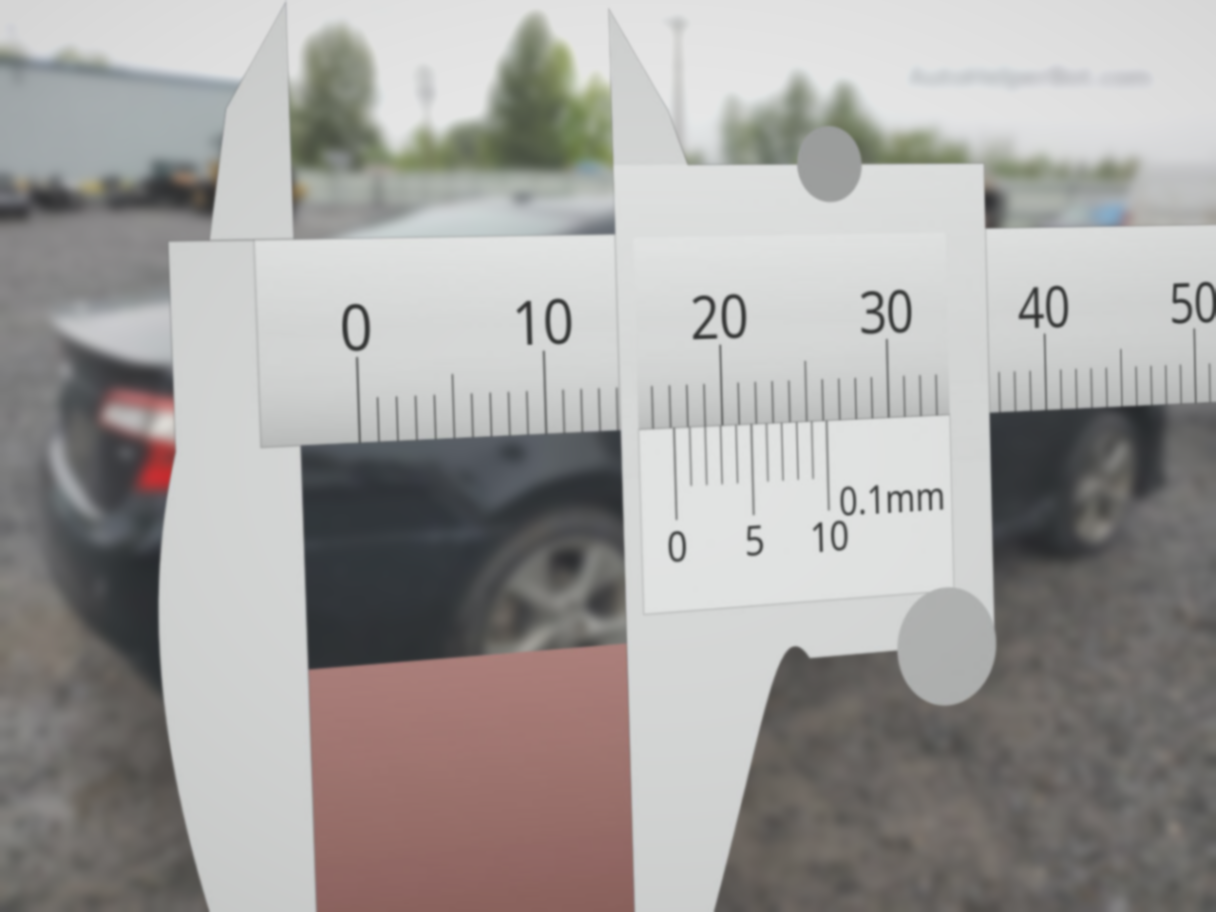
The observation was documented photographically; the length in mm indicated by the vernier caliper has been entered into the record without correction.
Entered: 17.2 mm
